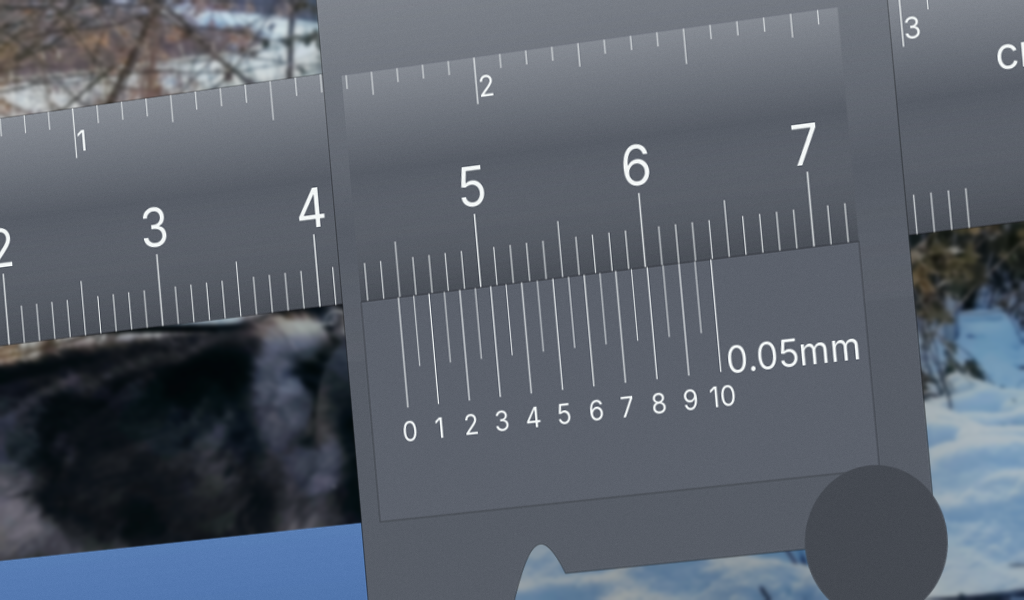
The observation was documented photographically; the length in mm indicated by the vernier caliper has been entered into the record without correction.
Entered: 44.9 mm
